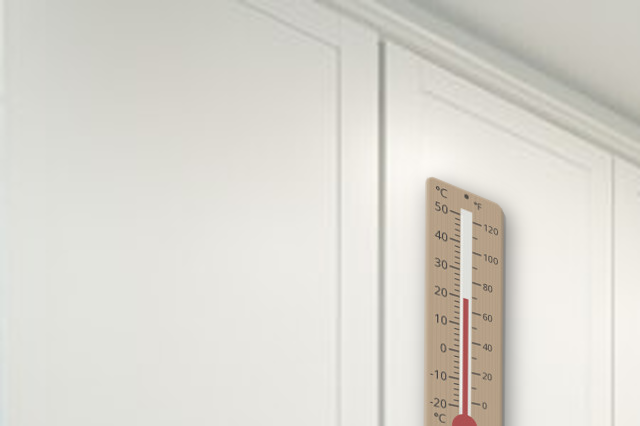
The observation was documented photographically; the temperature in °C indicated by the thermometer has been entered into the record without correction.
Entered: 20 °C
